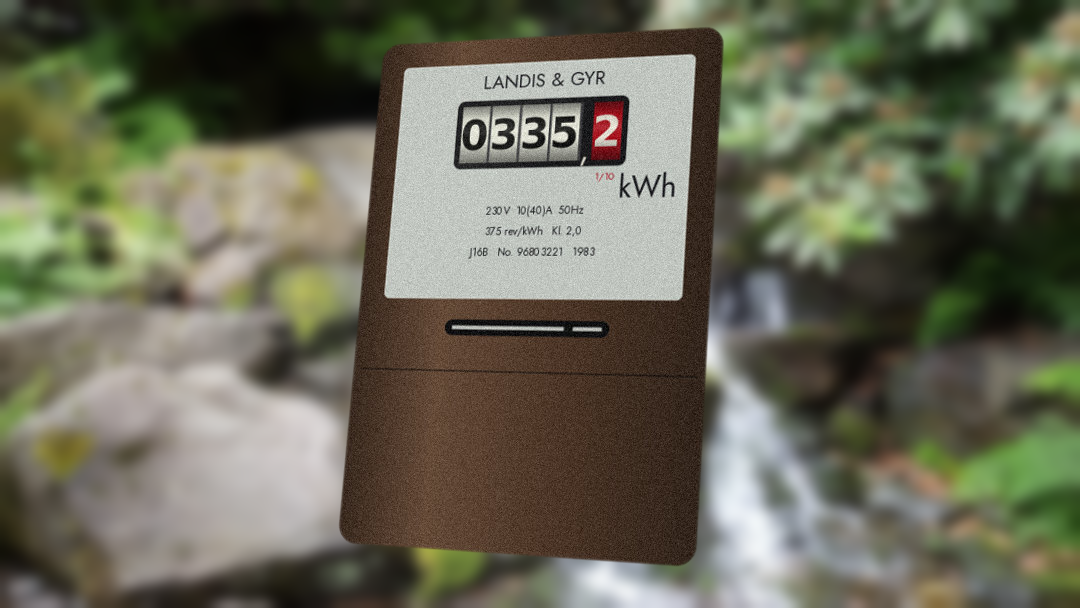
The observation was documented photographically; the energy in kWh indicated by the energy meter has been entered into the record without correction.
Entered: 335.2 kWh
